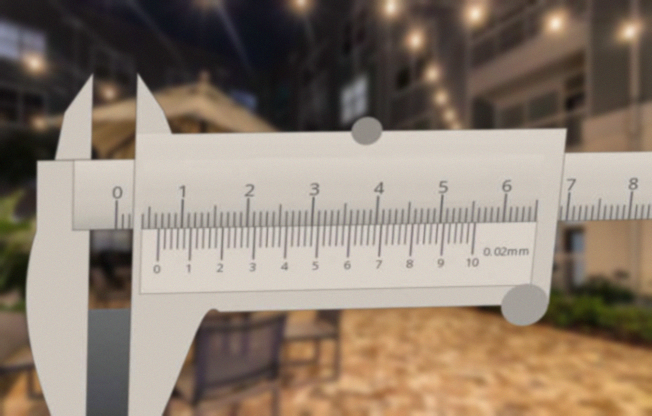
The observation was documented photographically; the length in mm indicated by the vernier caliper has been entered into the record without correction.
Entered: 6.5 mm
